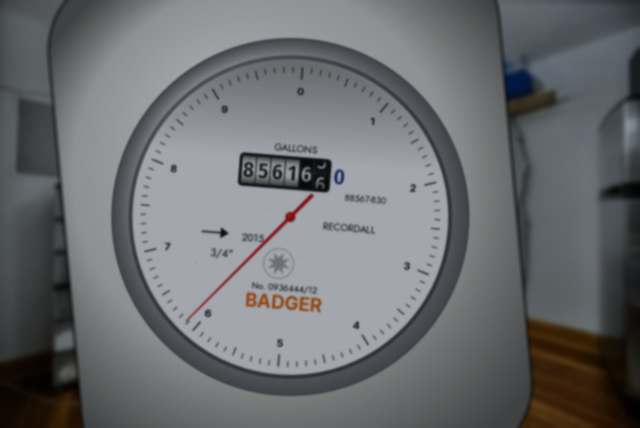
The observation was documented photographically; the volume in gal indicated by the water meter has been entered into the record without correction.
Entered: 8561656.1 gal
